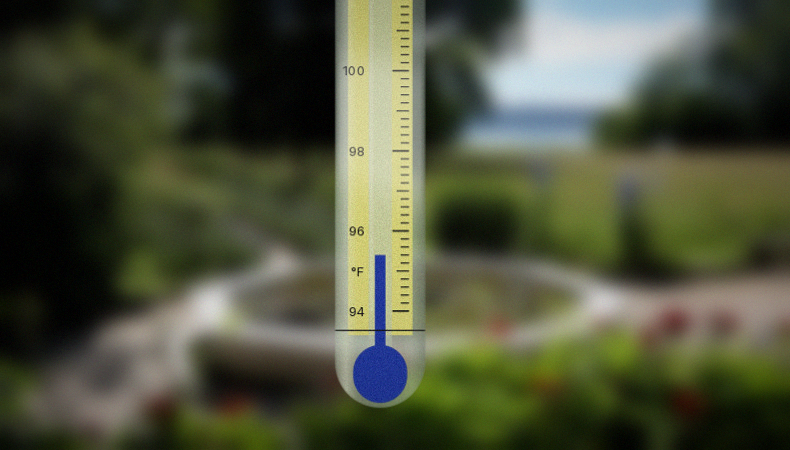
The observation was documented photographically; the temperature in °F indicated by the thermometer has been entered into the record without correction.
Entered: 95.4 °F
